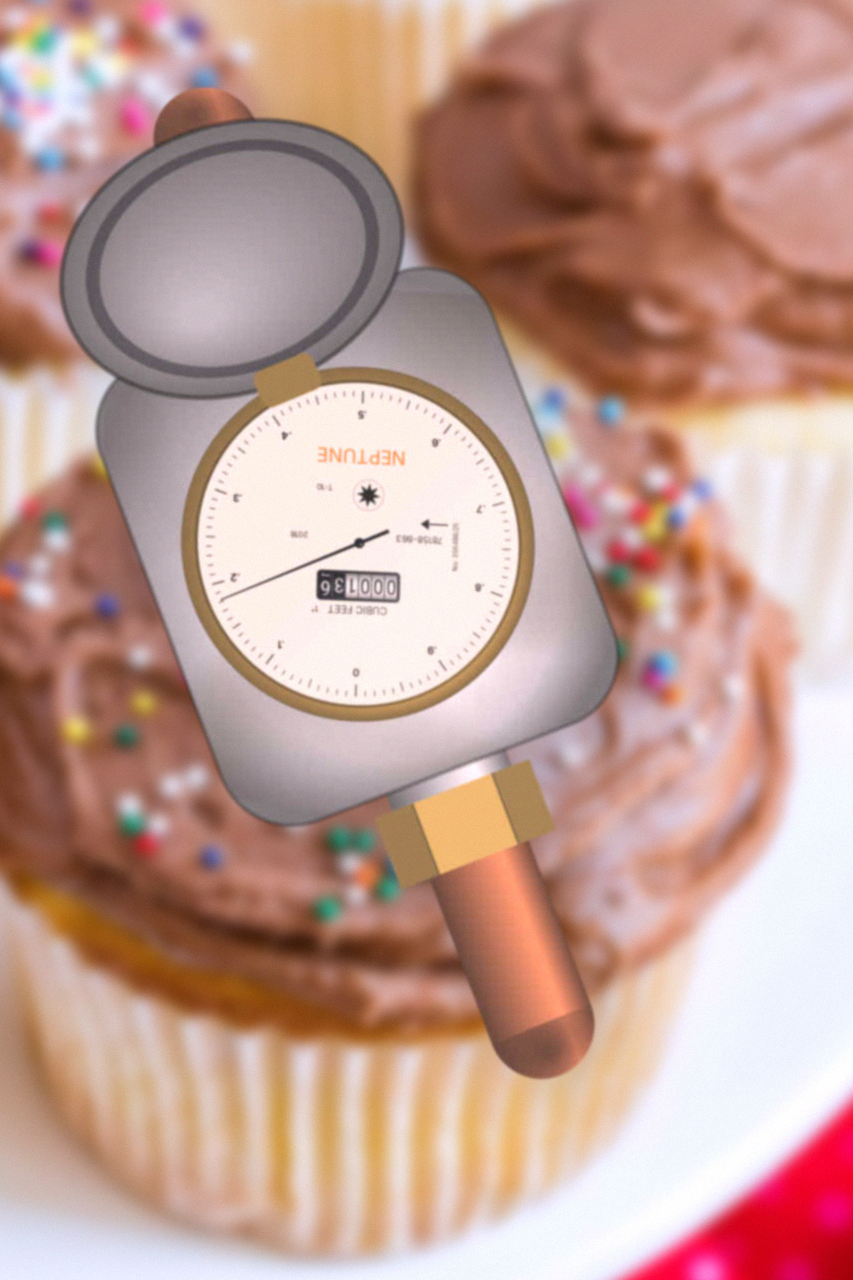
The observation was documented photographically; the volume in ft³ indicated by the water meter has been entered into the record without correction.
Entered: 136.18 ft³
